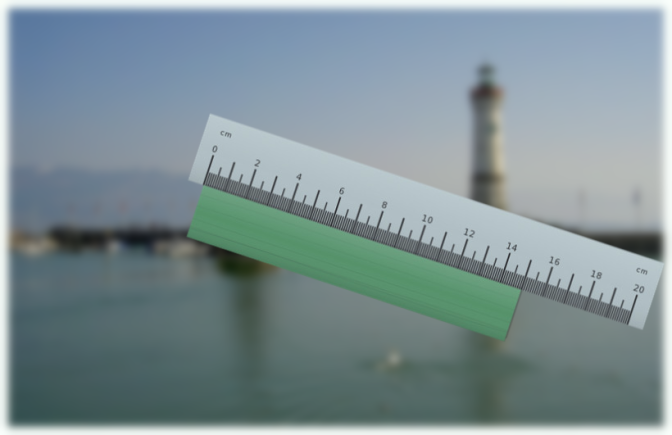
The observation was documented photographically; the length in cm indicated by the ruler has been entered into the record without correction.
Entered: 15 cm
